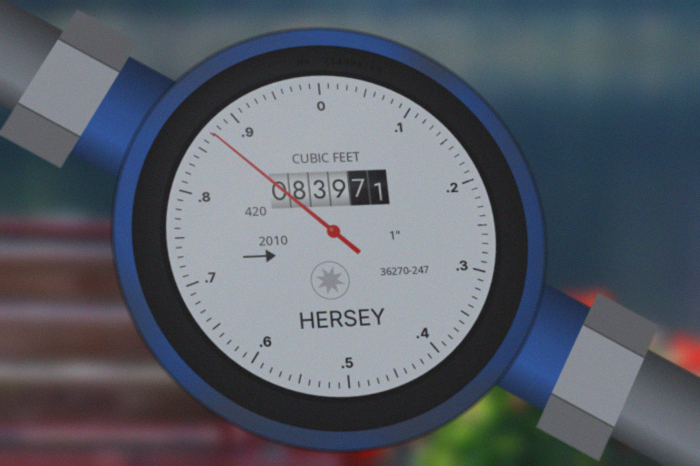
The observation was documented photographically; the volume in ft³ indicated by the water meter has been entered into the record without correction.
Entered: 83970.87 ft³
